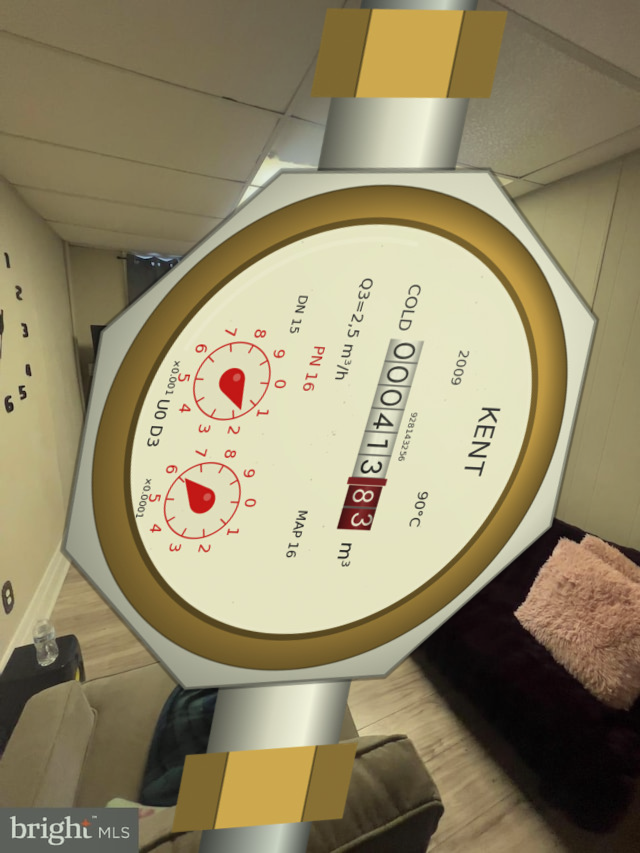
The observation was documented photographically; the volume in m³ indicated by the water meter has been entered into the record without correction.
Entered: 413.8316 m³
